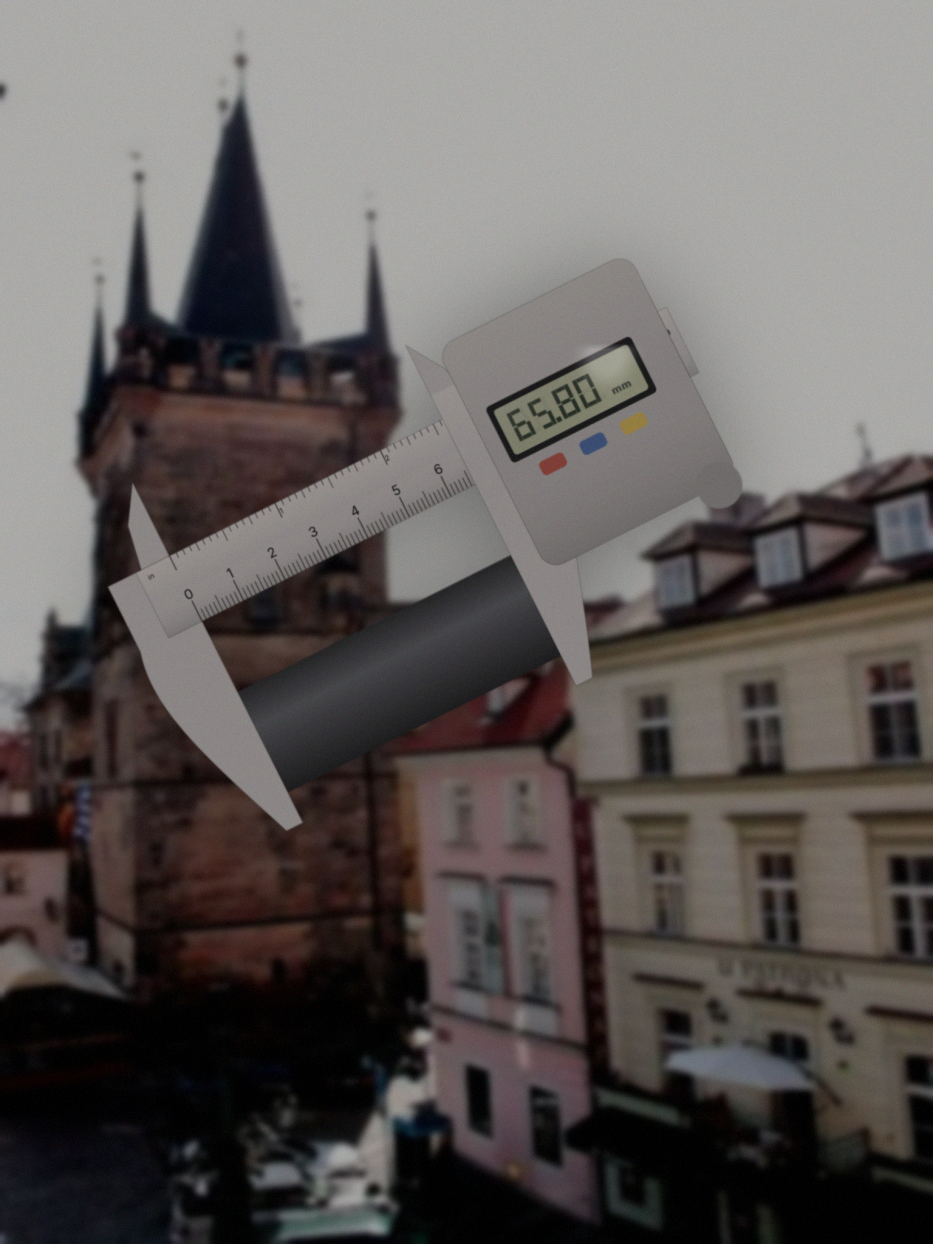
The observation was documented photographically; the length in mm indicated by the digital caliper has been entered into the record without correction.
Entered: 65.80 mm
